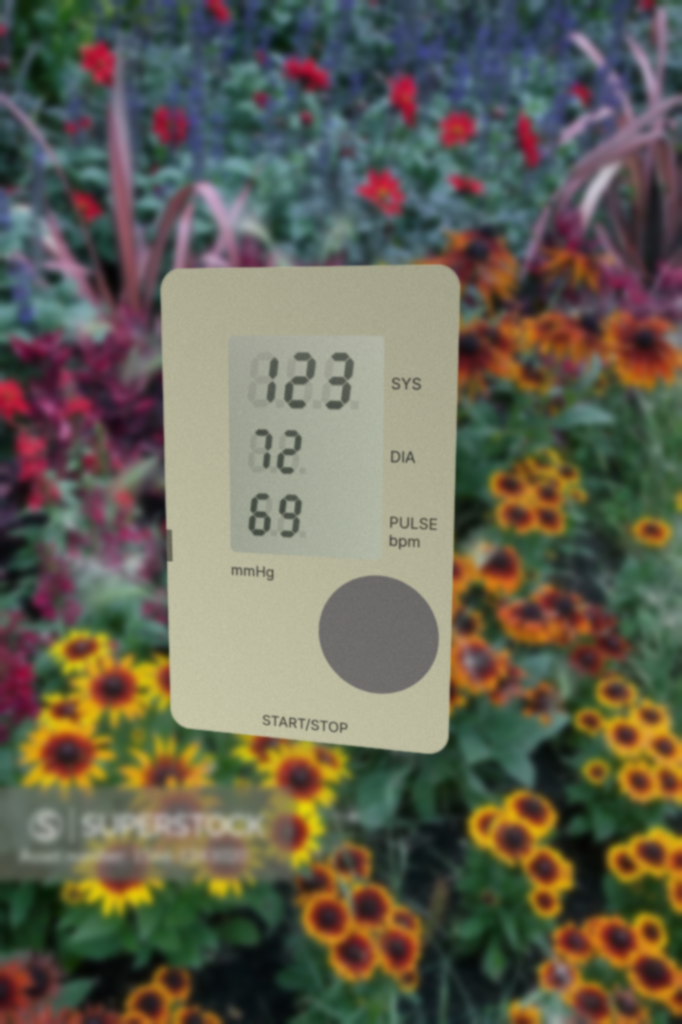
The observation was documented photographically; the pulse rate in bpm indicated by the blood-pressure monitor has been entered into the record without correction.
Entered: 69 bpm
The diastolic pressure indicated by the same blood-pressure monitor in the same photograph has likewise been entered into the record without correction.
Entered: 72 mmHg
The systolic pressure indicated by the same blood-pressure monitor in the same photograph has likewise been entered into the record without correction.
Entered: 123 mmHg
